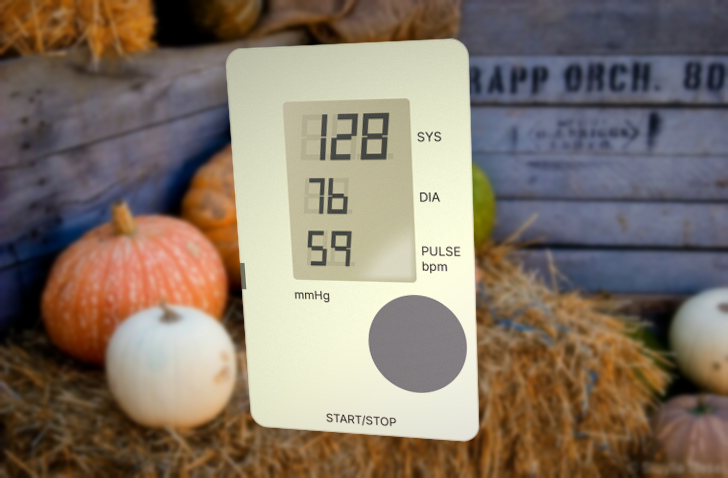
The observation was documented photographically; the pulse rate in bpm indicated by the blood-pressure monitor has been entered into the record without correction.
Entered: 59 bpm
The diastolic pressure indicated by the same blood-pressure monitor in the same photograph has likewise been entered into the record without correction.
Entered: 76 mmHg
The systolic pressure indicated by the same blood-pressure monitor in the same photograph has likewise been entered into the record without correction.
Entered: 128 mmHg
